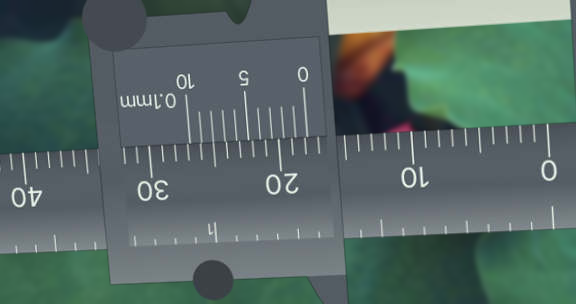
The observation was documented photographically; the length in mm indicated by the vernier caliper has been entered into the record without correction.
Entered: 17.8 mm
